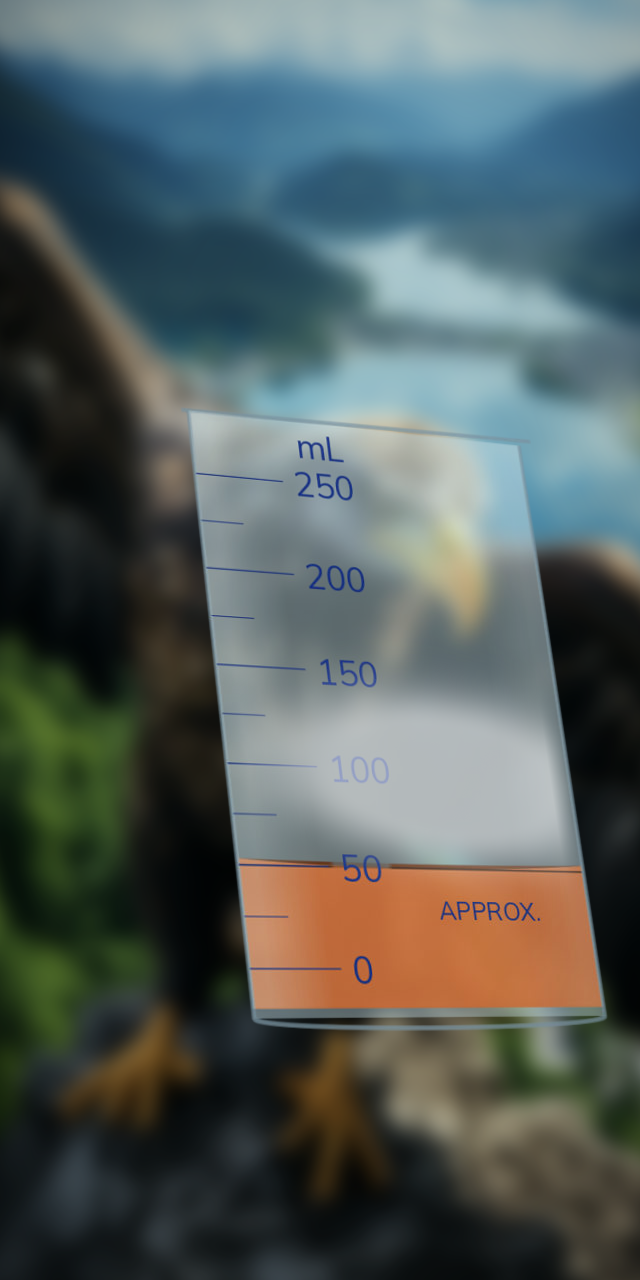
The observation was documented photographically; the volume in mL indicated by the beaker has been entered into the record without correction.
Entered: 50 mL
